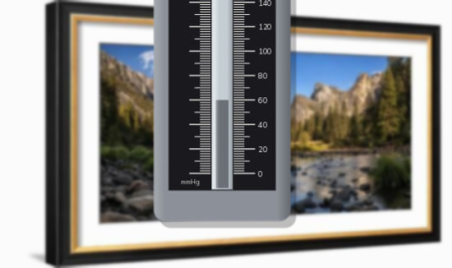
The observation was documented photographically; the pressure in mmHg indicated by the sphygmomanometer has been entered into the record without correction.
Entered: 60 mmHg
